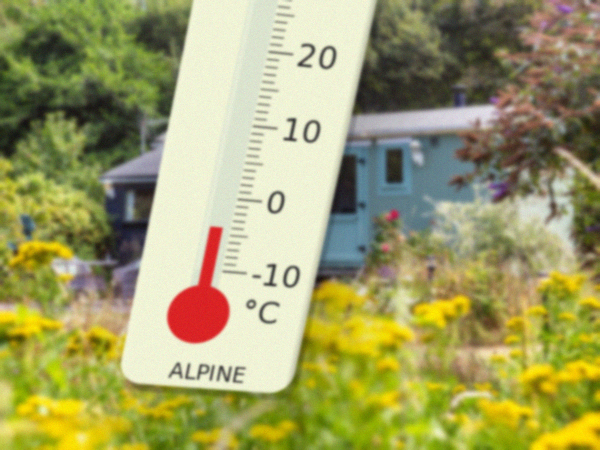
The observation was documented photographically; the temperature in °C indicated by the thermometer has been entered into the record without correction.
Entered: -4 °C
